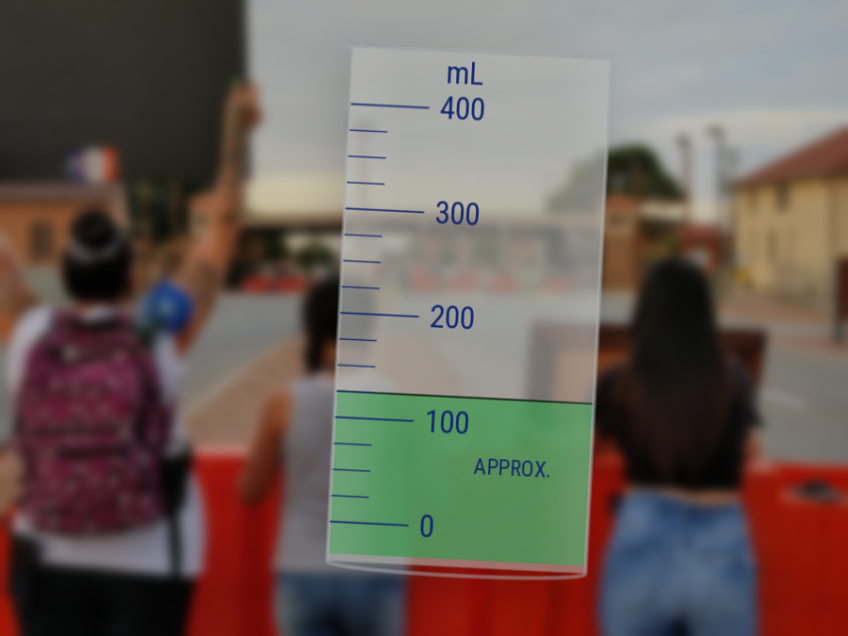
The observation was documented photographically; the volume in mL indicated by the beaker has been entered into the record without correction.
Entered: 125 mL
